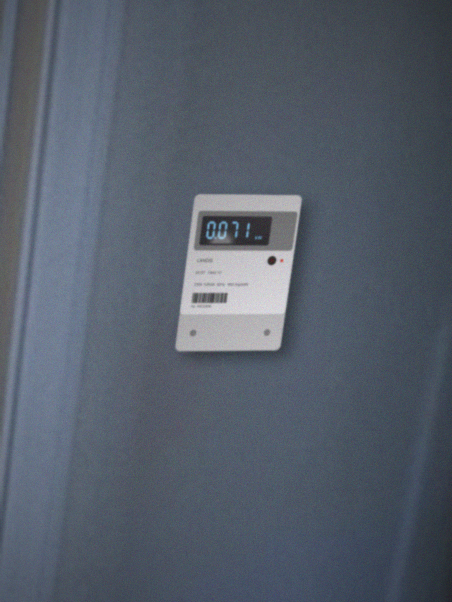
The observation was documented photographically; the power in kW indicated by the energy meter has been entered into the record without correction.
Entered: 0.071 kW
